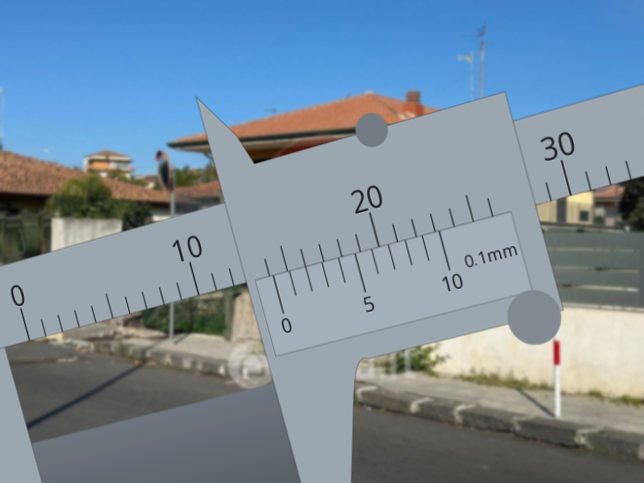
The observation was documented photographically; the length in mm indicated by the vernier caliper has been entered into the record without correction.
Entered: 14.2 mm
